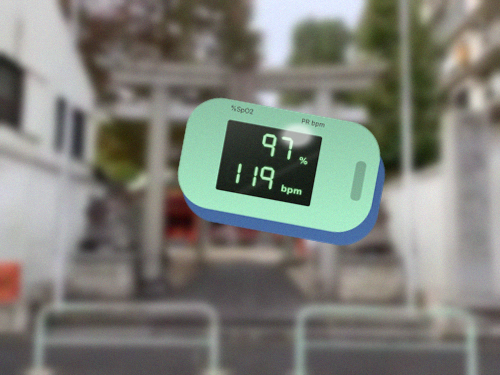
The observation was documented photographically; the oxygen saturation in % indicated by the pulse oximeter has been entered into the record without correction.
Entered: 97 %
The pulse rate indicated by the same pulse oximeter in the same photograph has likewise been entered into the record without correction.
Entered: 119 bpm
